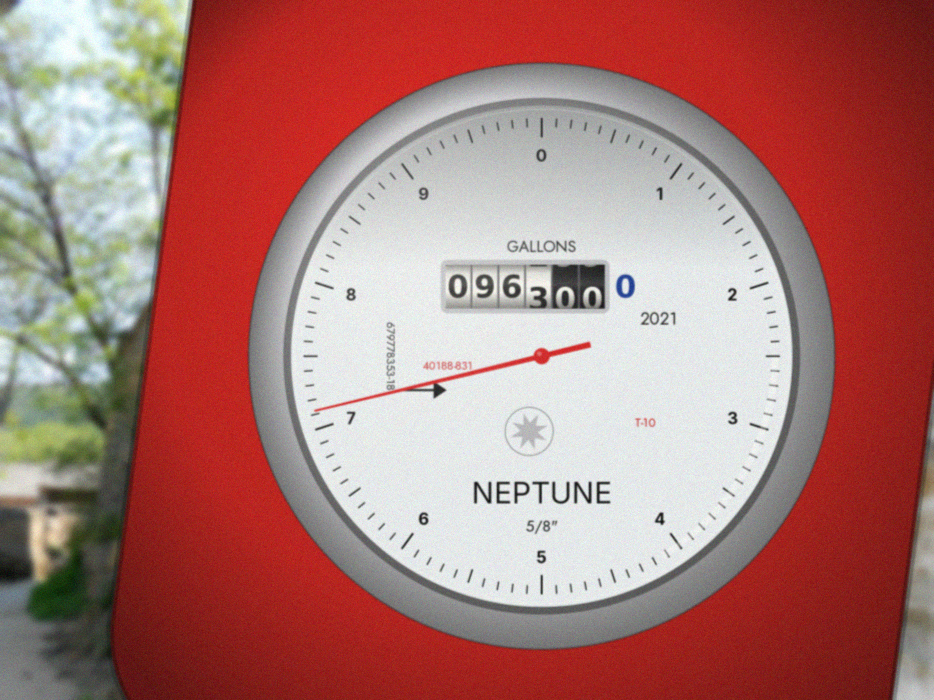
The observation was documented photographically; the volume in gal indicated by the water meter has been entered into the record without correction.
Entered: 962997.1 gal
